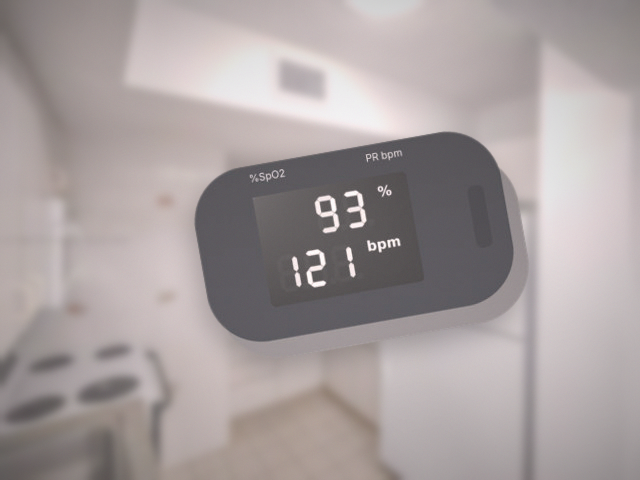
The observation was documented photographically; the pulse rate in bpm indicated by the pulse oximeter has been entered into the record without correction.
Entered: 121 bpm
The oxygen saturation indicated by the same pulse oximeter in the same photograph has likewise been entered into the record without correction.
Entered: 93 %
